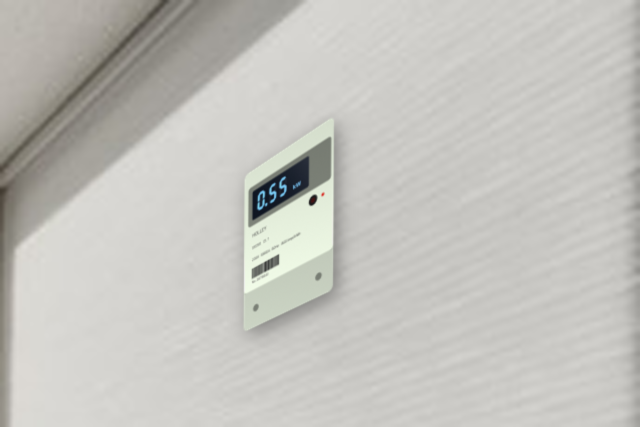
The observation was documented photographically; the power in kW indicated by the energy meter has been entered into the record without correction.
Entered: 0.55 kW
